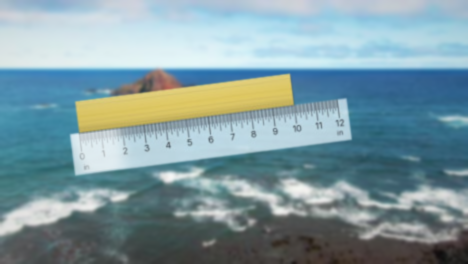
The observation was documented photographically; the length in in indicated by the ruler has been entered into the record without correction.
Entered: 10 in
